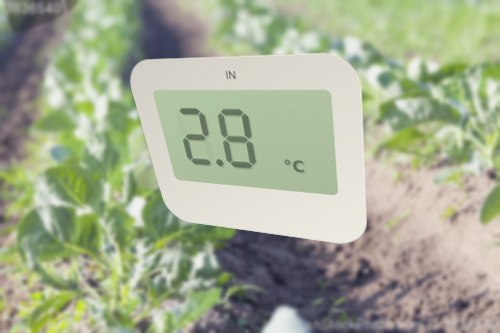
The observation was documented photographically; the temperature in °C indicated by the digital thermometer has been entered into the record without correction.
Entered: 2.8 °C
